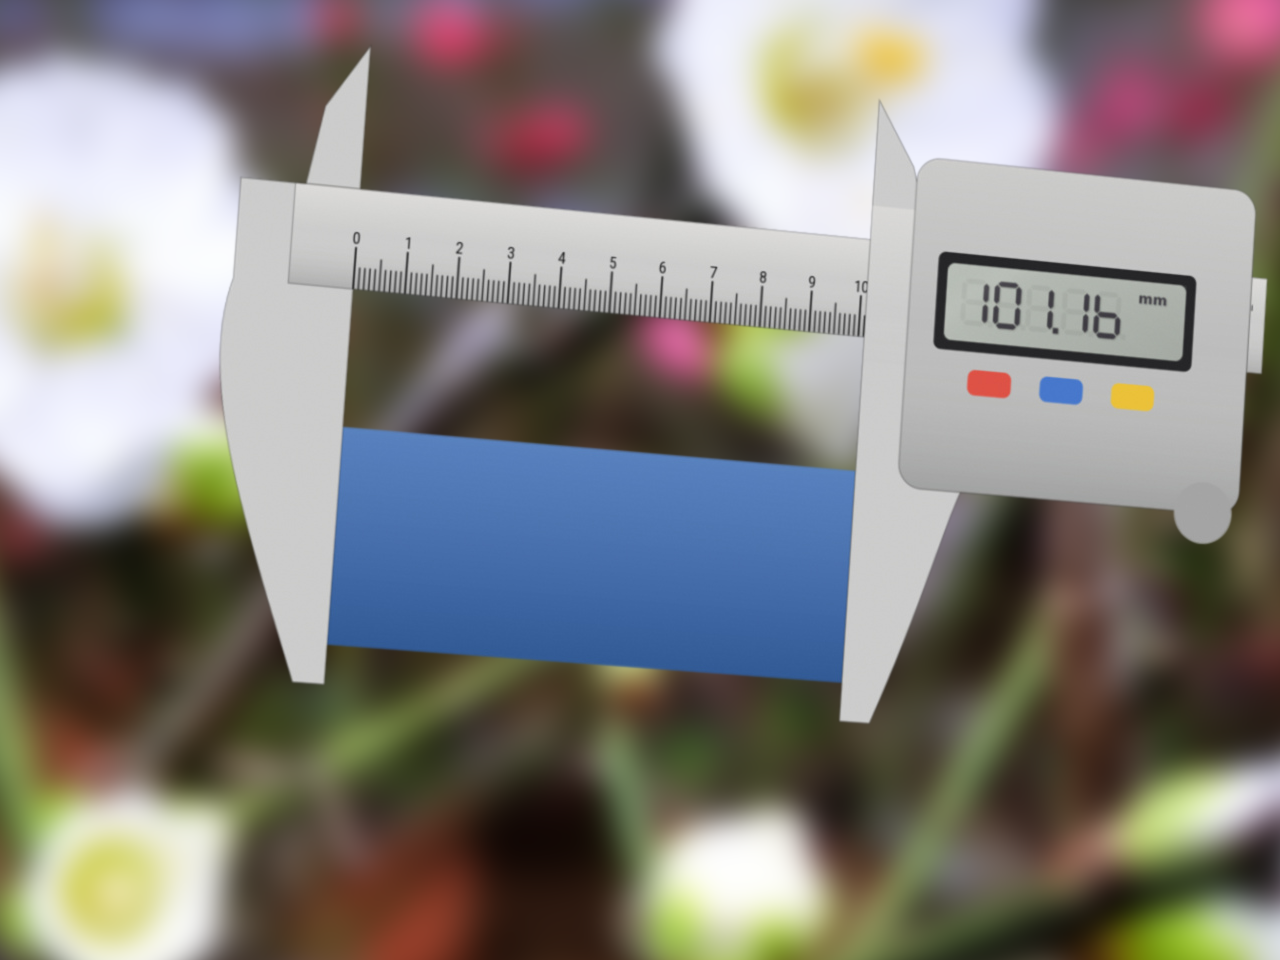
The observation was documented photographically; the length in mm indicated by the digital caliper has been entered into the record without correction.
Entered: 101.16 mm
